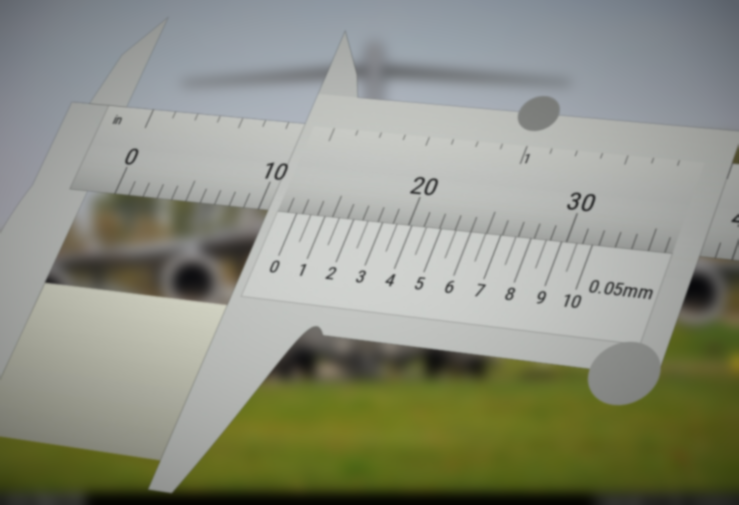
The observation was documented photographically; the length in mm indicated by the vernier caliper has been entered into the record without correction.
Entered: 12.6 mm
